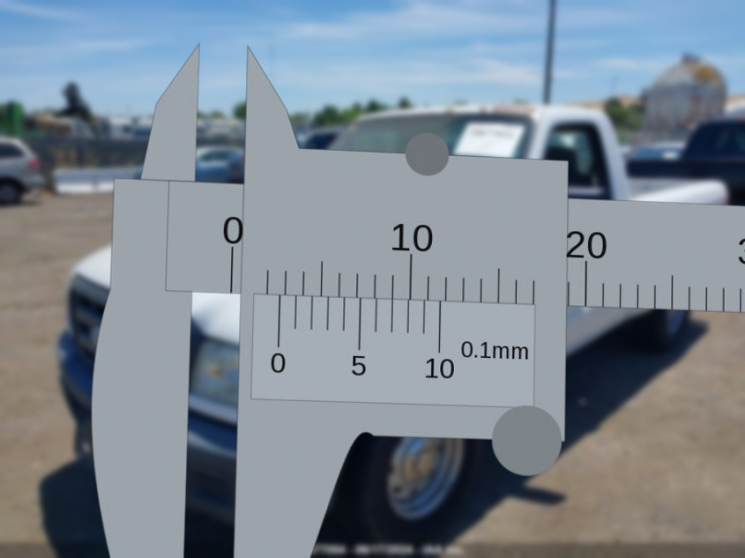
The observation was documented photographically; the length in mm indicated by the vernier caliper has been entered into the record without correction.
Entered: 2.7 mm
